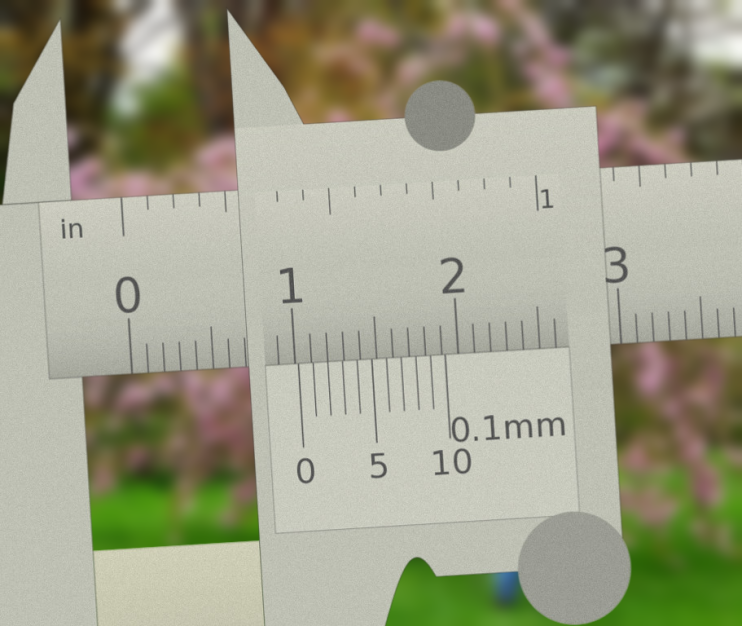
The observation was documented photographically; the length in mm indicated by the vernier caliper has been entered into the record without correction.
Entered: 10.2 mm
